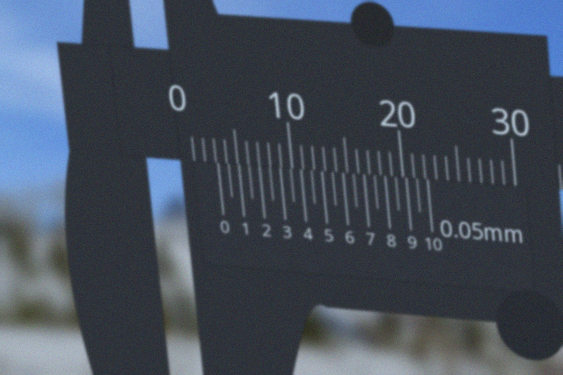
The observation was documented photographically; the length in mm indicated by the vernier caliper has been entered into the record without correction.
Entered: 3.2 mm
